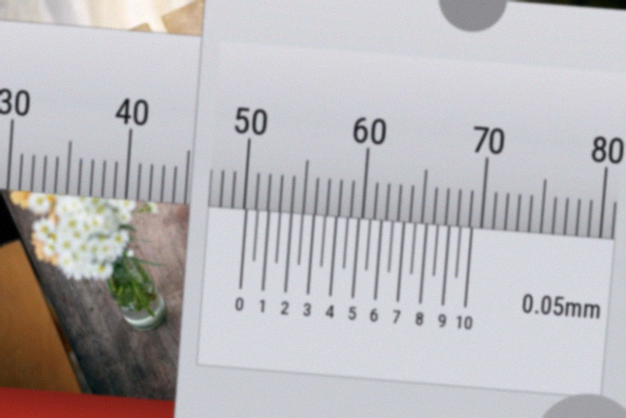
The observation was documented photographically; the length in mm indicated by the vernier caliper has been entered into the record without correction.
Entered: 50.2 mm
